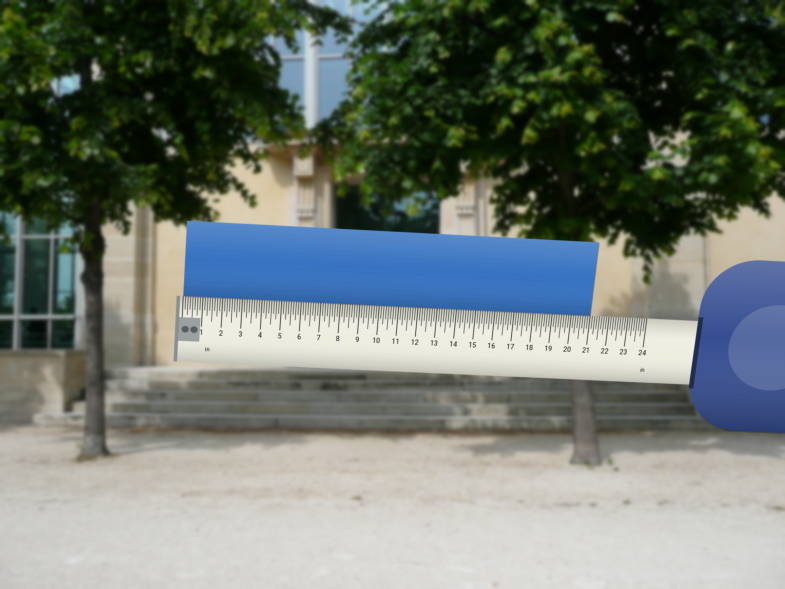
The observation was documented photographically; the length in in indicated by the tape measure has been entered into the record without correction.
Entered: 21 in
